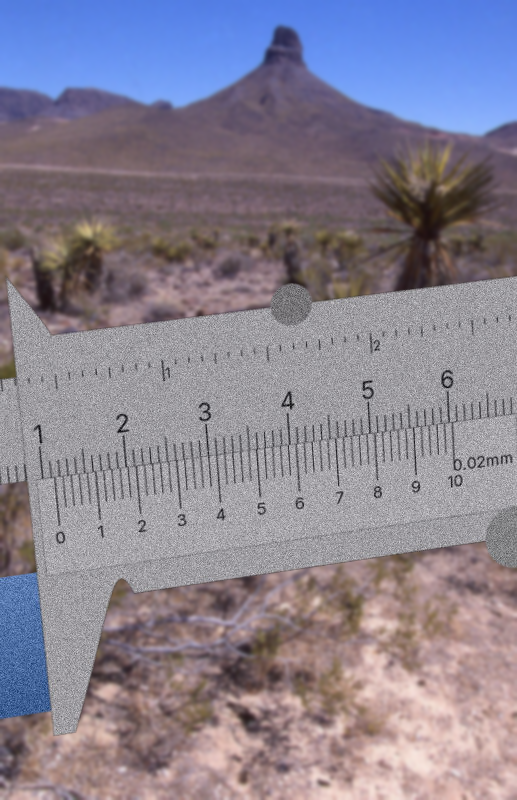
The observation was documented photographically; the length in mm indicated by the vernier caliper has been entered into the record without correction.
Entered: 11.4 mm
